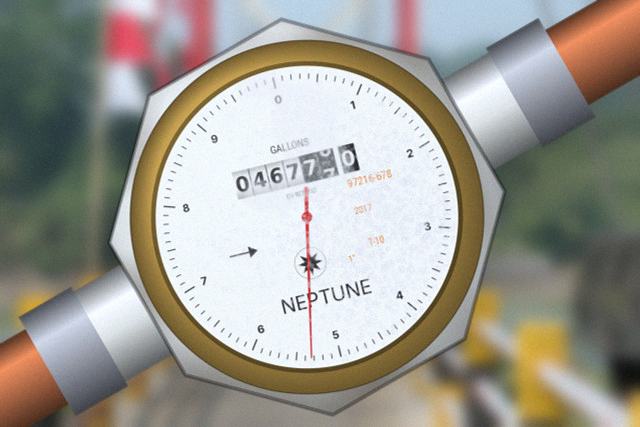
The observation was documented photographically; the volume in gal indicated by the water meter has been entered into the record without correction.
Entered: 467765.3 gal
